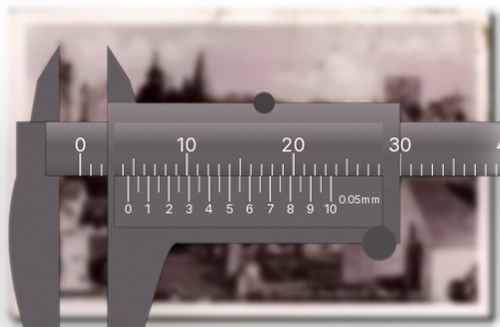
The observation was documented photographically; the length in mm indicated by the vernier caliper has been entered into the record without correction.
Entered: 4.5 mm
